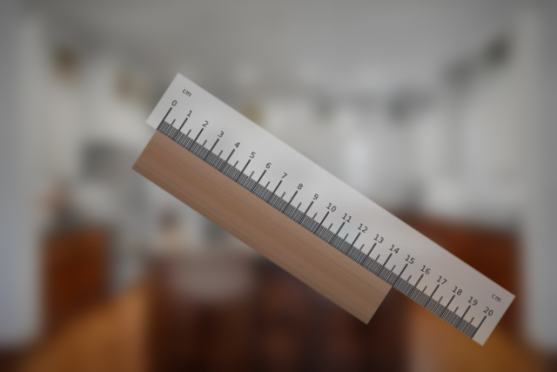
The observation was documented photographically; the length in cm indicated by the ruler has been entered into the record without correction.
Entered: 15 cm
